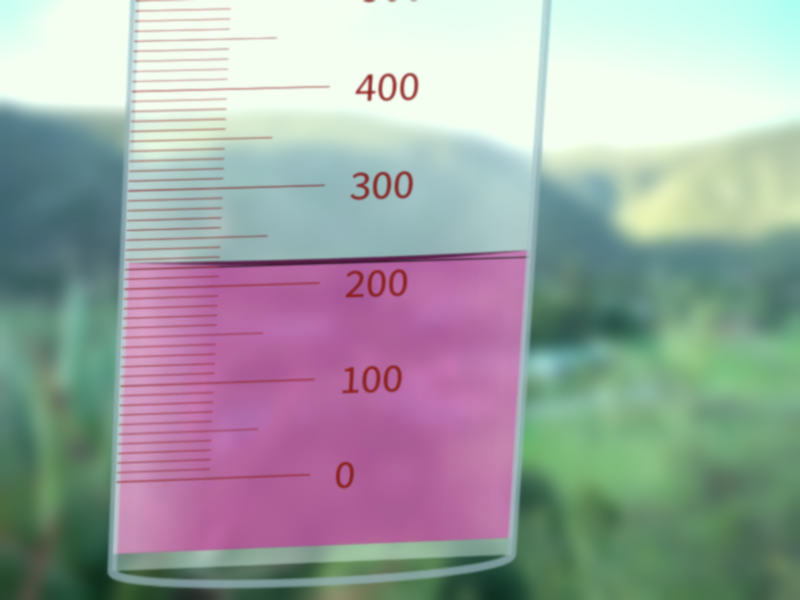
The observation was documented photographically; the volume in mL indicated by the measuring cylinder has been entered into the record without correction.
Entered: 220 mL
